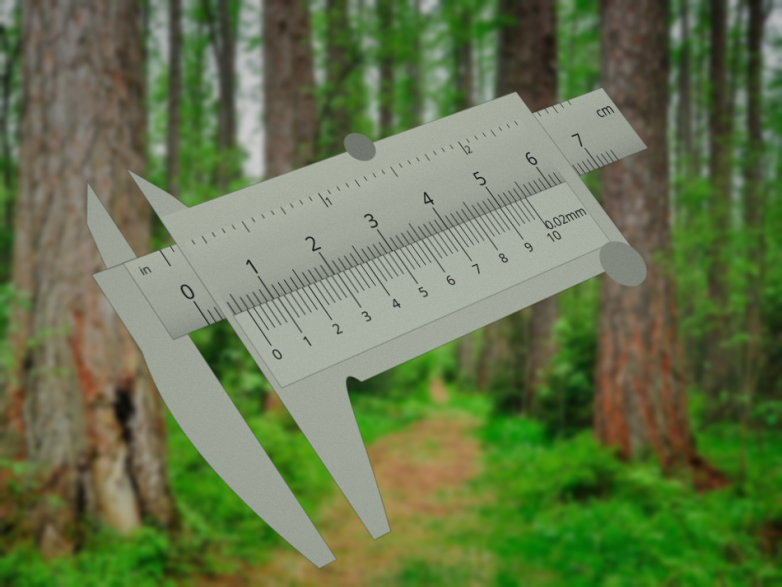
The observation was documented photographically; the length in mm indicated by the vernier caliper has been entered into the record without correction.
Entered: 5.8 mm
